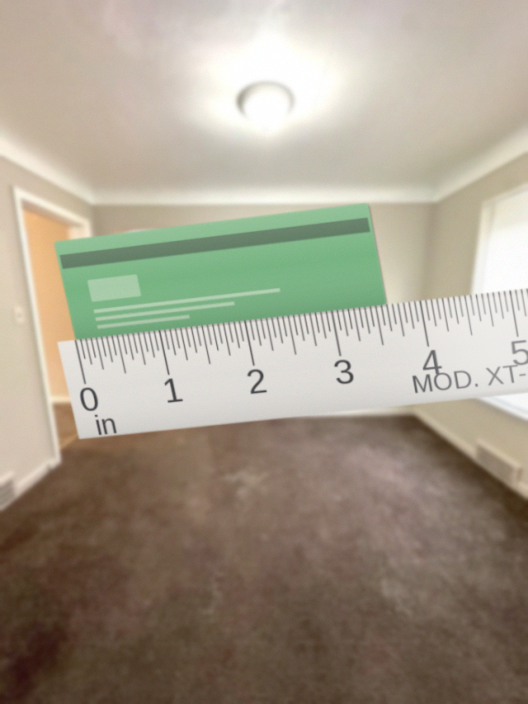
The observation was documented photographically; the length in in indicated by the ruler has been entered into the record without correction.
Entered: 3.625 in
